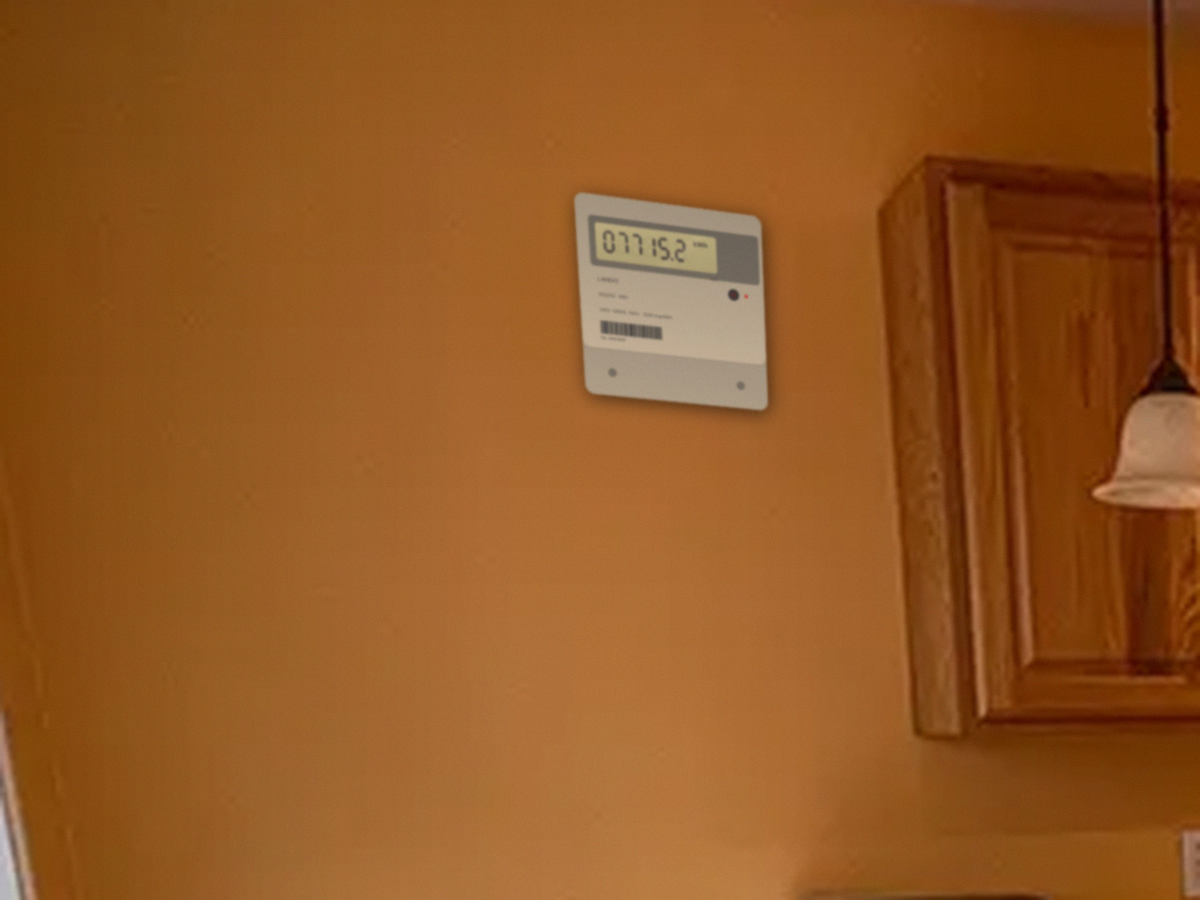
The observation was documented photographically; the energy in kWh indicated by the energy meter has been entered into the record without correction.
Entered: 7715.2 kWh
